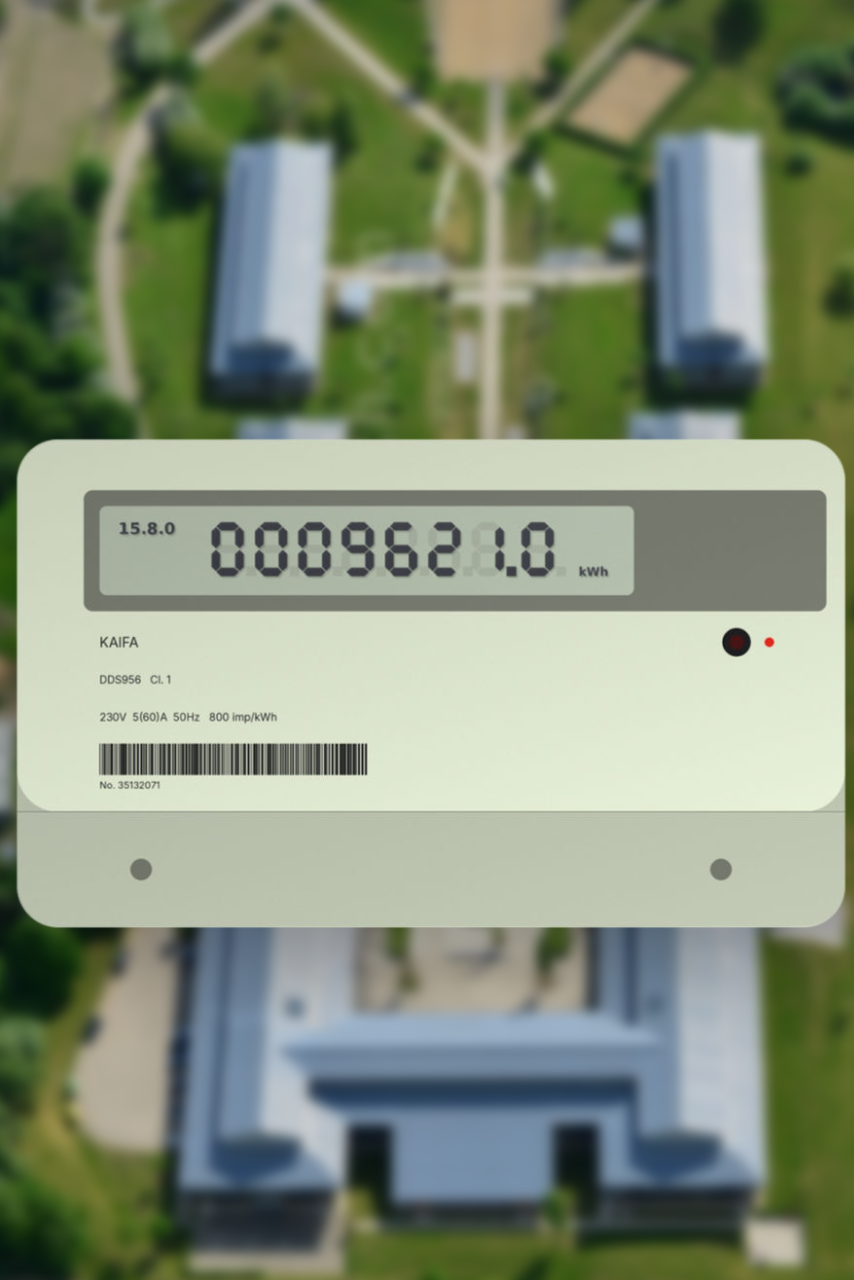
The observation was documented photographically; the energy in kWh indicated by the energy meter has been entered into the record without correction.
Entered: 9621.0 kWh
